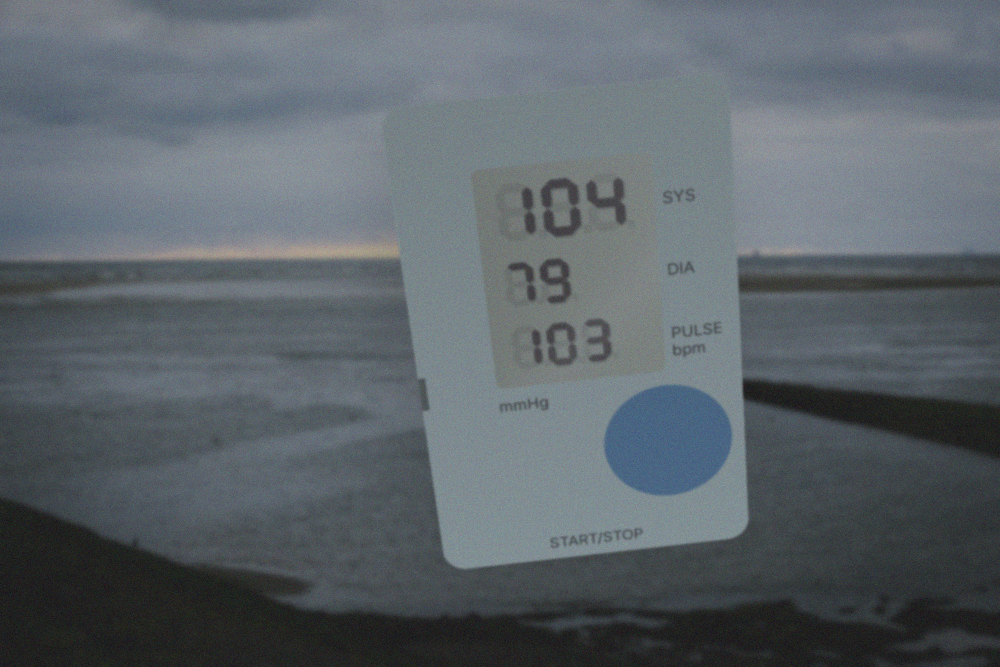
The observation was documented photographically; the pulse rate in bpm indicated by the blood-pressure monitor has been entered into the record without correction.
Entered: 103 bpm
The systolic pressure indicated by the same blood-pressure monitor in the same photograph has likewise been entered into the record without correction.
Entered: 104 mmHg
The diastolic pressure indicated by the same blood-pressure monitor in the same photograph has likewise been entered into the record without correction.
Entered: 79 mmHg
